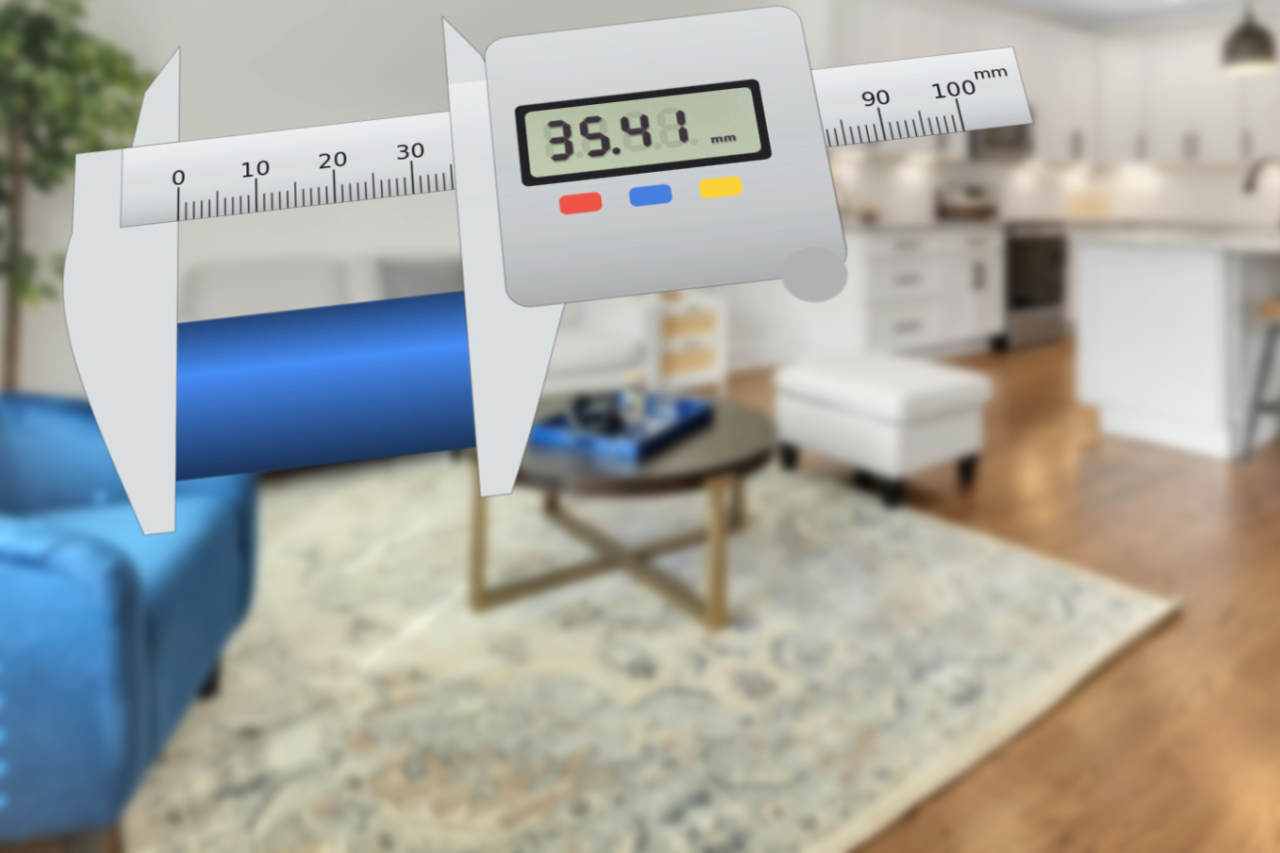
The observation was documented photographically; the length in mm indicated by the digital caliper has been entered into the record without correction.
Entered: 35.41 mm
